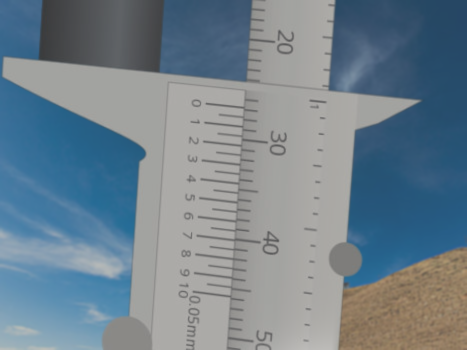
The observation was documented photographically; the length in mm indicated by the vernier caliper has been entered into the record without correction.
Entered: 26.8 mm
